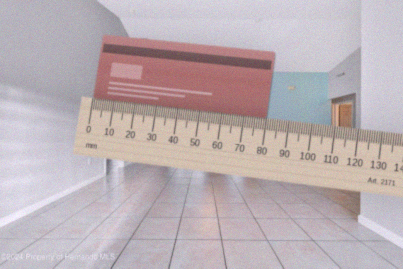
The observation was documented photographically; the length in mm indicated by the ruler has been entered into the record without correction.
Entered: 80 mm
